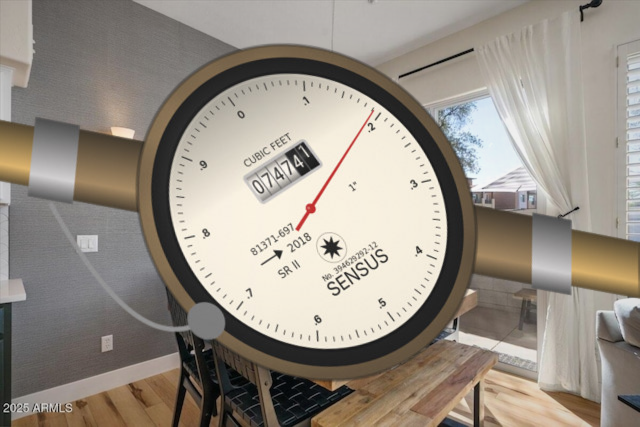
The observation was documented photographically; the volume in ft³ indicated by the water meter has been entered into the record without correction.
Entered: 74741.19 ft³
